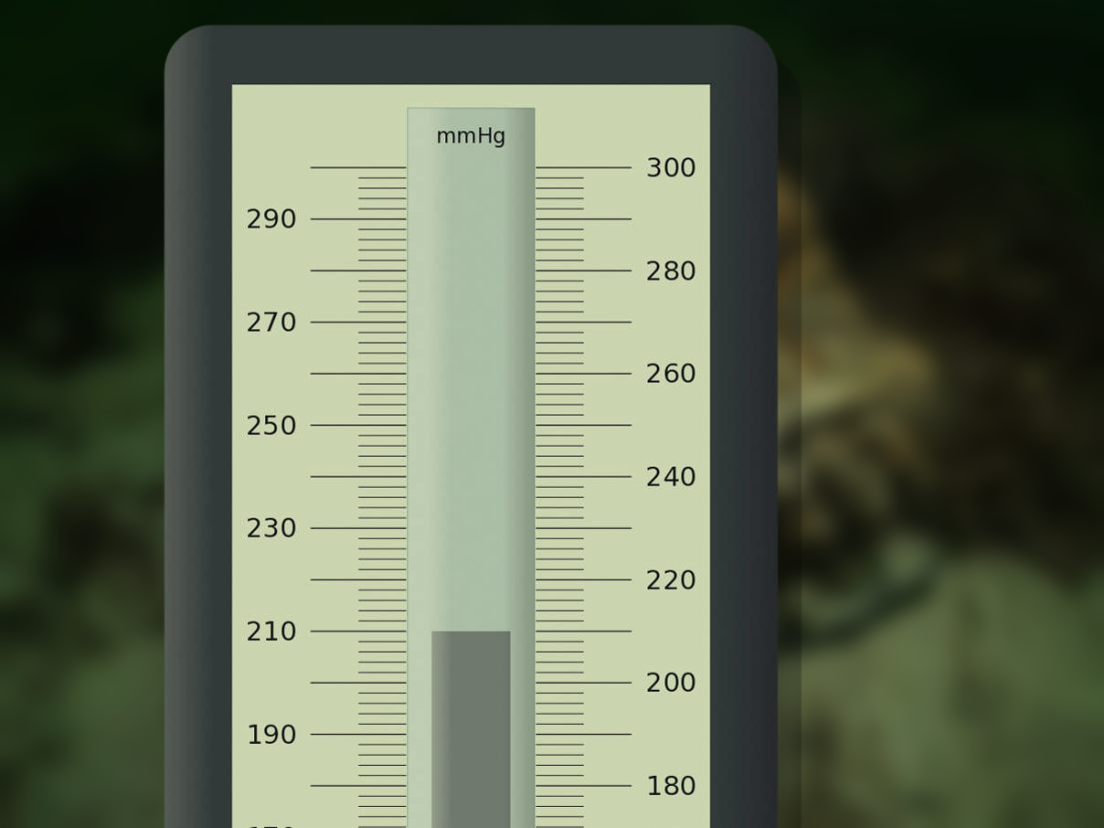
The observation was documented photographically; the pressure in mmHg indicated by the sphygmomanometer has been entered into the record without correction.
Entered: 210 mmHg
